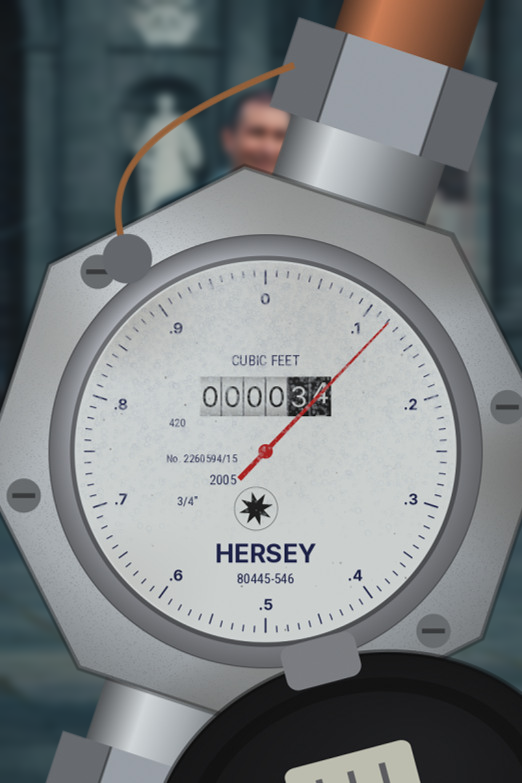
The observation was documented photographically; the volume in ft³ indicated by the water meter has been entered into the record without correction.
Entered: 34.12 ft³
